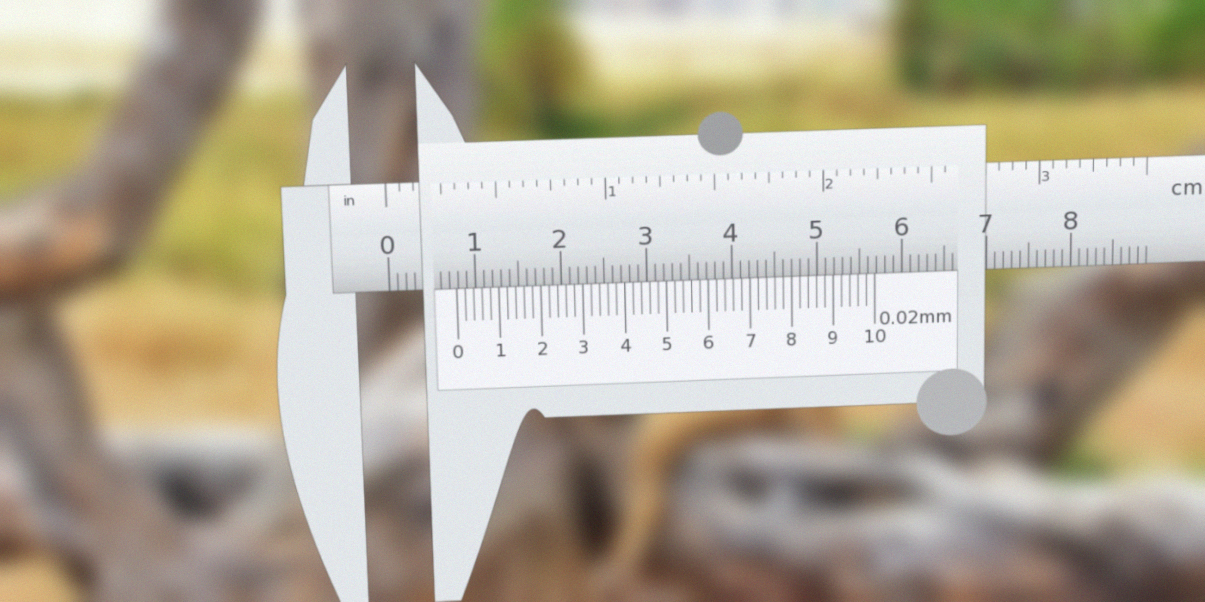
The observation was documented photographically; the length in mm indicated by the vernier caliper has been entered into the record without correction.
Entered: 7.8 mm
